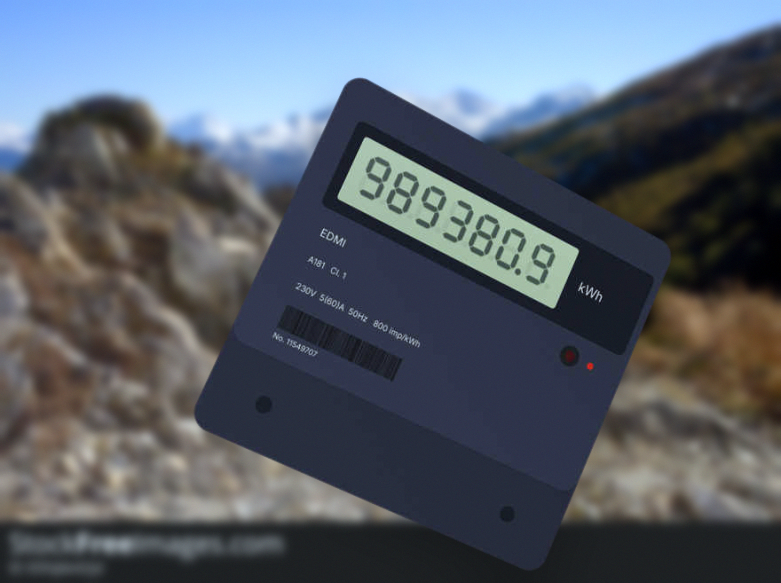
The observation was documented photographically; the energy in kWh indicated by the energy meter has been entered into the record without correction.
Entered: 989380.9 kWh
